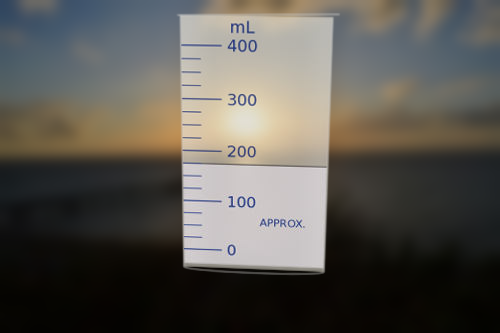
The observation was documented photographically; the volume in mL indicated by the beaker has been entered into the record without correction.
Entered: 175 mL
